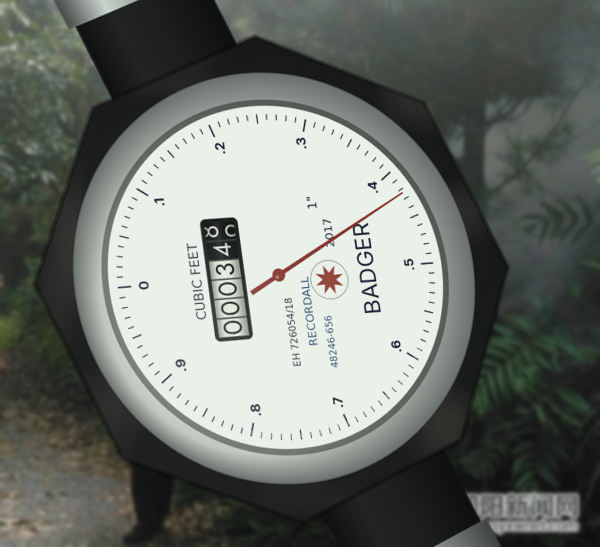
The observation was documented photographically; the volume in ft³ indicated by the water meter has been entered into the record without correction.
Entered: 348.42 ft³
